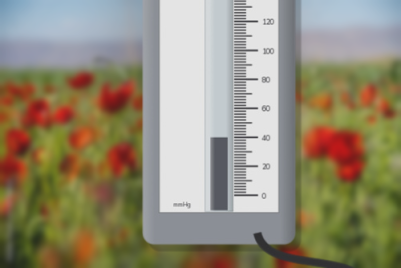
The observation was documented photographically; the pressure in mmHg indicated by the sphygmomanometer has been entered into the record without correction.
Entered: 40 mmHg
